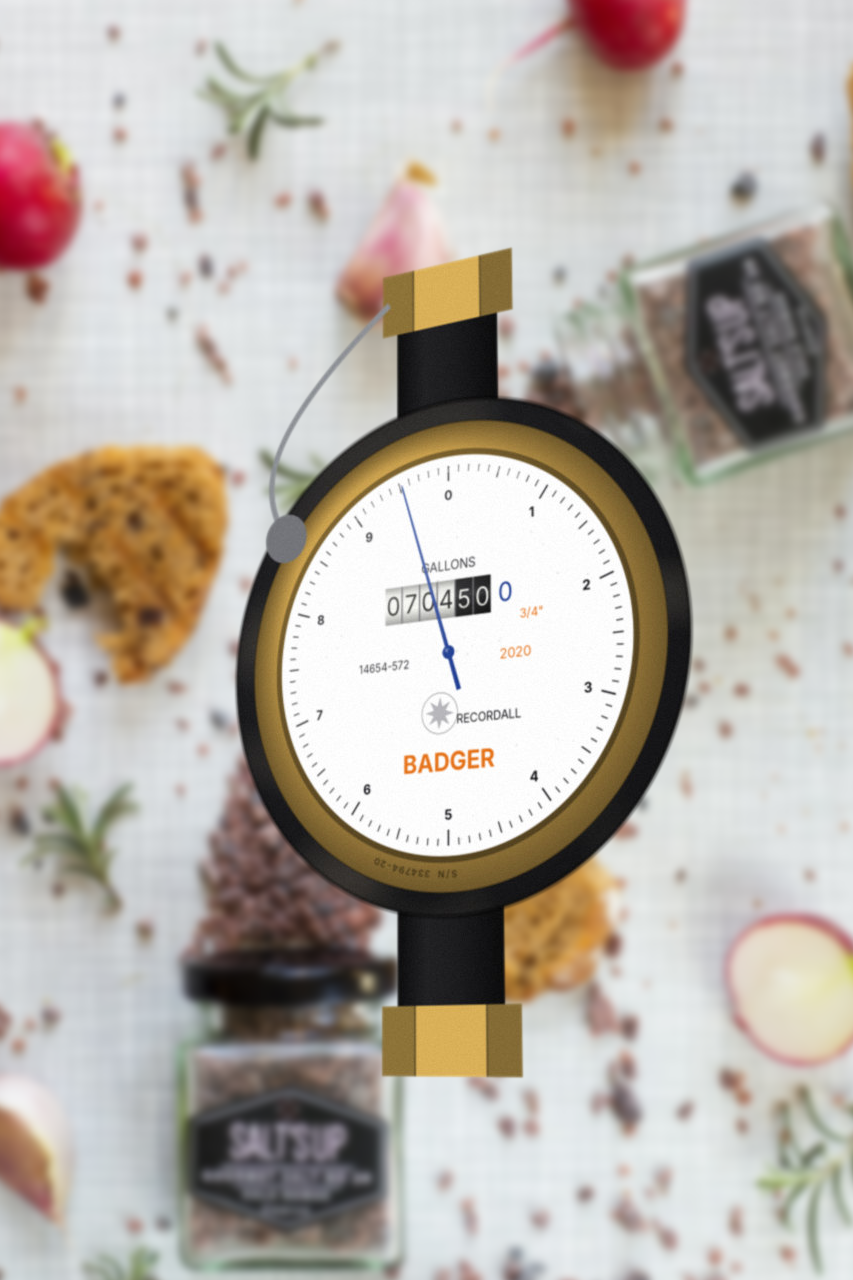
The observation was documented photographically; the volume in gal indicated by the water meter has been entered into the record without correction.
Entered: 704499.5 gal
